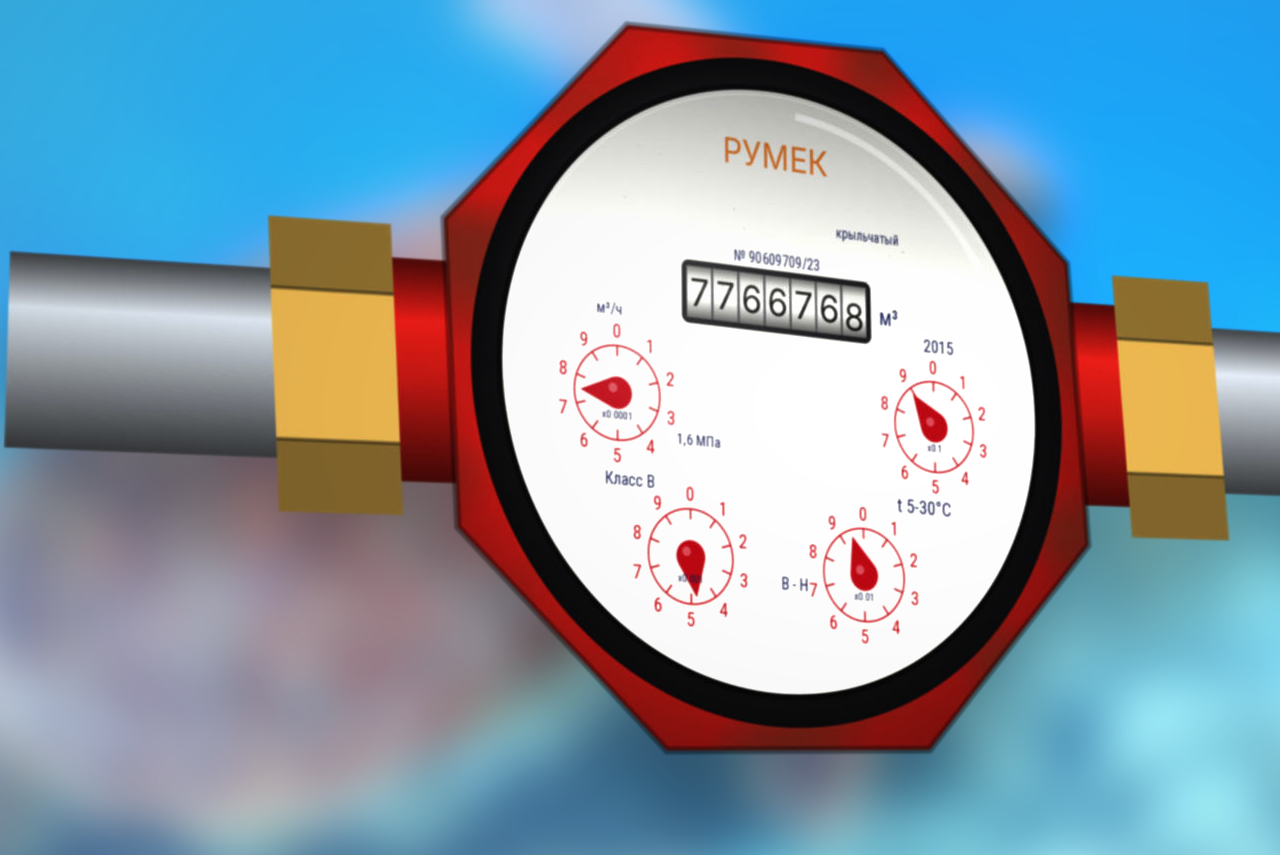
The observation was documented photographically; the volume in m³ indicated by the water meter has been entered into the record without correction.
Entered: 7766767.8947 m³
